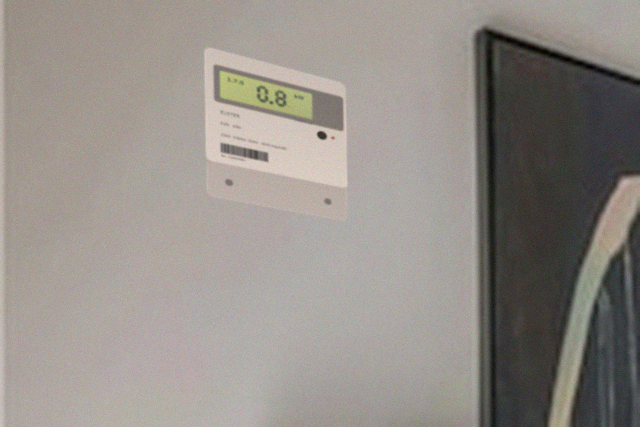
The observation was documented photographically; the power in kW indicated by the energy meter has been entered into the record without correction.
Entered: 0.8 kW
